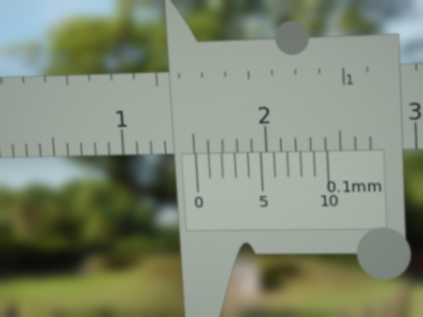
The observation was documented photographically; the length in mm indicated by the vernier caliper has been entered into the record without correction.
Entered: 15.1 mm
